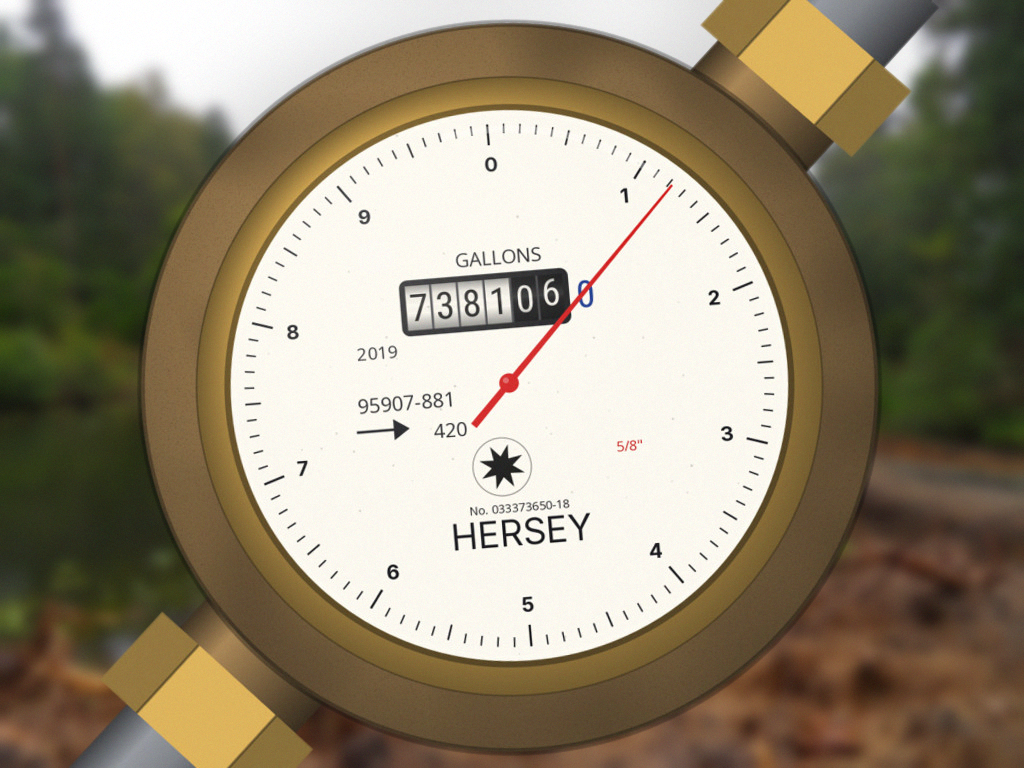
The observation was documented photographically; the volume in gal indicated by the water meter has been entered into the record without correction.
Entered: 7381061.2 gal
